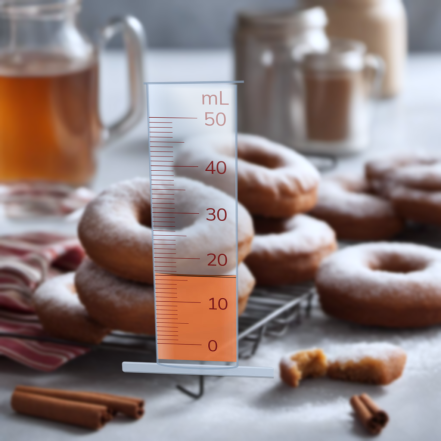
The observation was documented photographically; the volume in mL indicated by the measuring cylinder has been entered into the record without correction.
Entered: 16 mL
